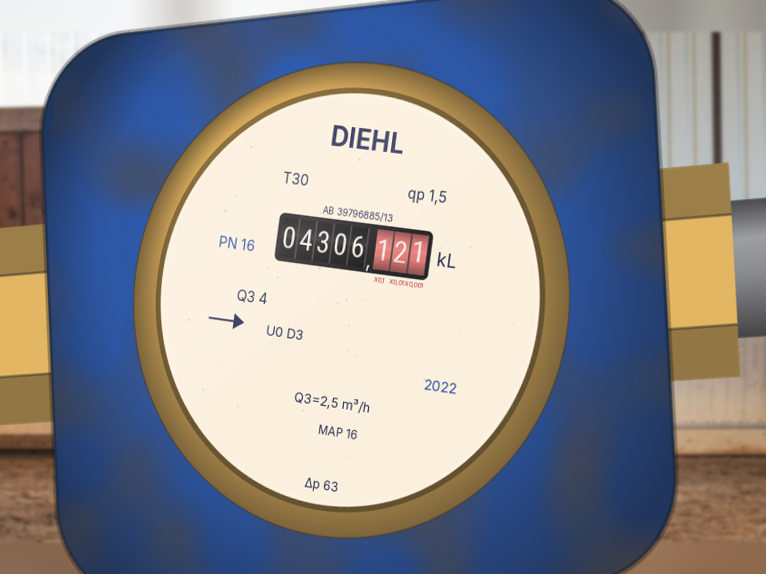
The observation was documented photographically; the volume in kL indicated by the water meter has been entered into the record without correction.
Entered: 4306.121 kL
